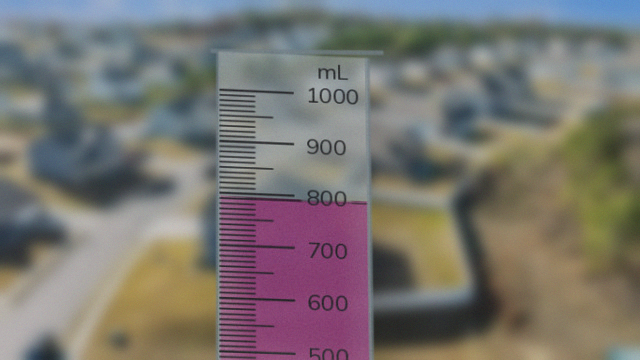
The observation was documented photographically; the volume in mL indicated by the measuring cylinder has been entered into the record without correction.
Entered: 790 mL
